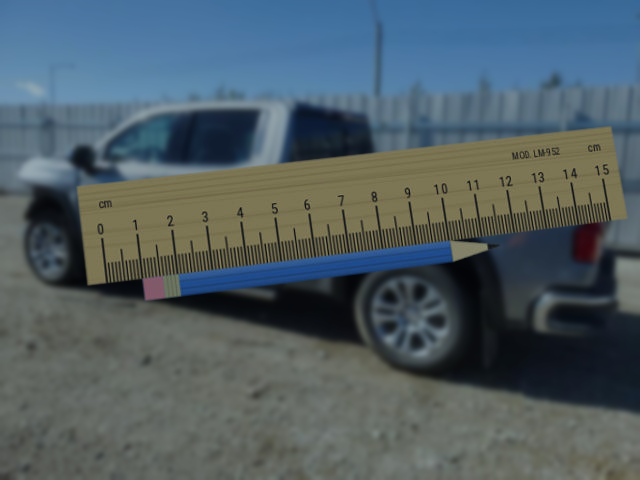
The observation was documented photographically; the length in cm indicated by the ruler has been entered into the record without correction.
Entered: 10.5 cm
